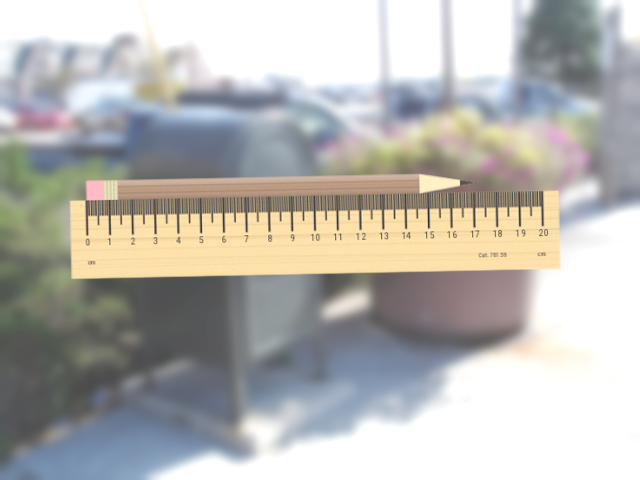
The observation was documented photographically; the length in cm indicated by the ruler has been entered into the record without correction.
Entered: 17 cm
